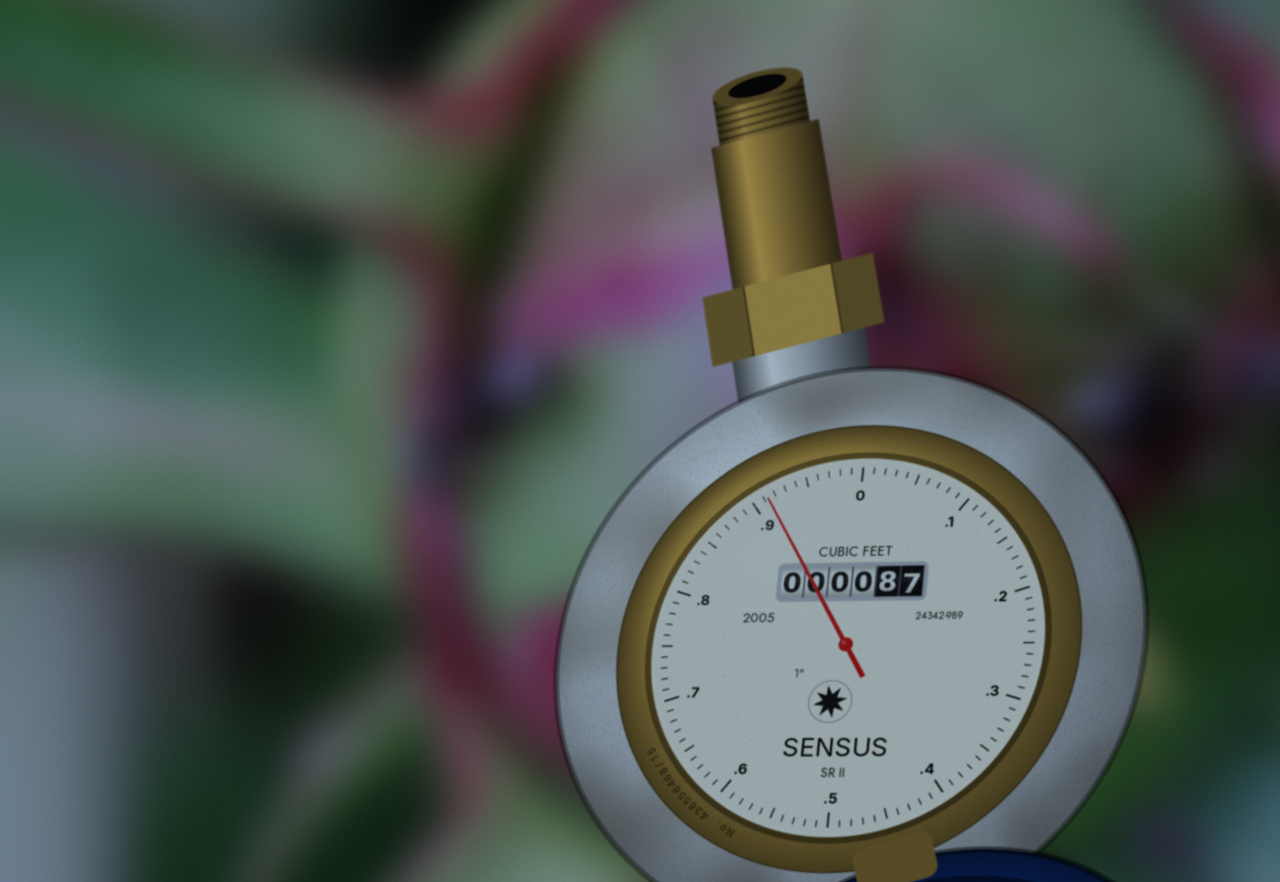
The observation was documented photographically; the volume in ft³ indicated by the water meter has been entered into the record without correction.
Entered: 86.91 ft³
